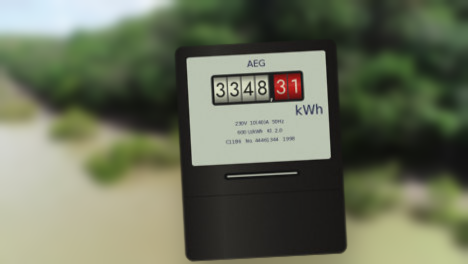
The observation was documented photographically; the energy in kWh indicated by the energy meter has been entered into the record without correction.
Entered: 3348.31 kWh
